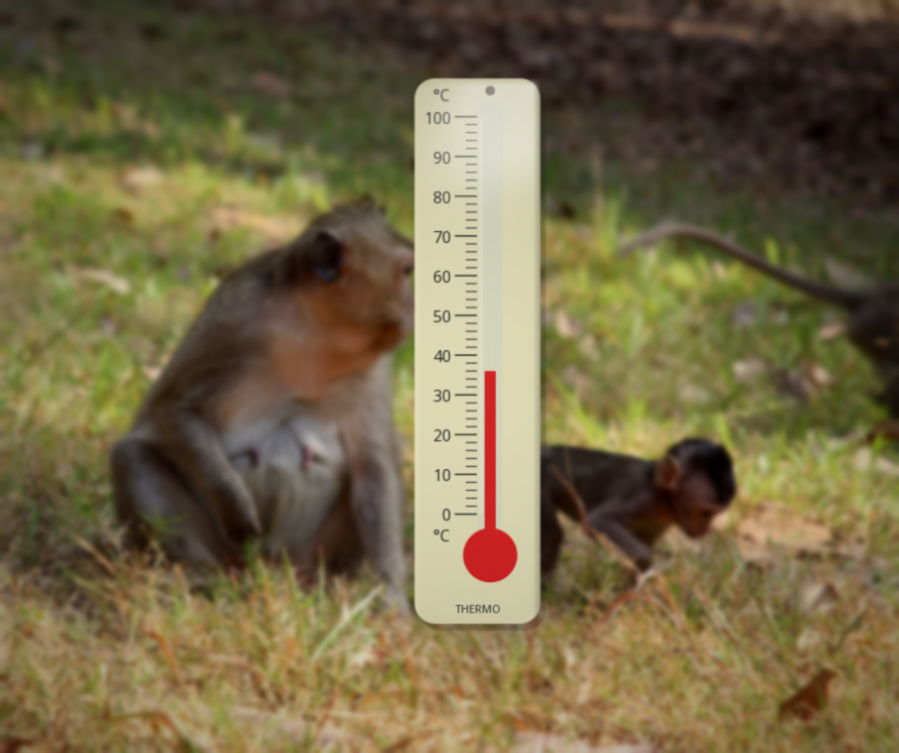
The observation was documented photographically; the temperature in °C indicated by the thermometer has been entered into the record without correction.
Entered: 36 °C
